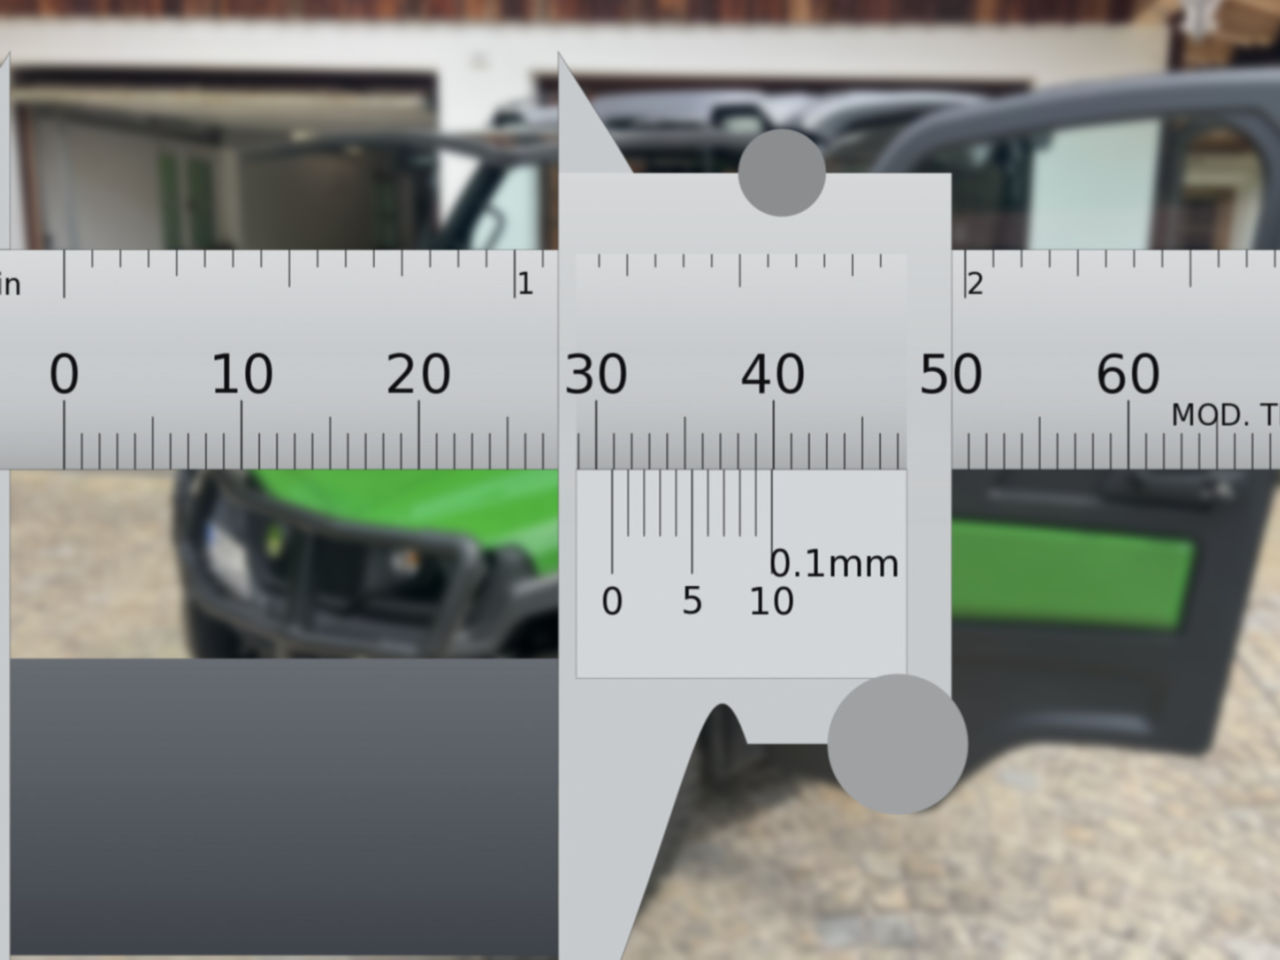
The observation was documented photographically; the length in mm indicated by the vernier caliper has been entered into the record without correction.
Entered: 30.9 mm
